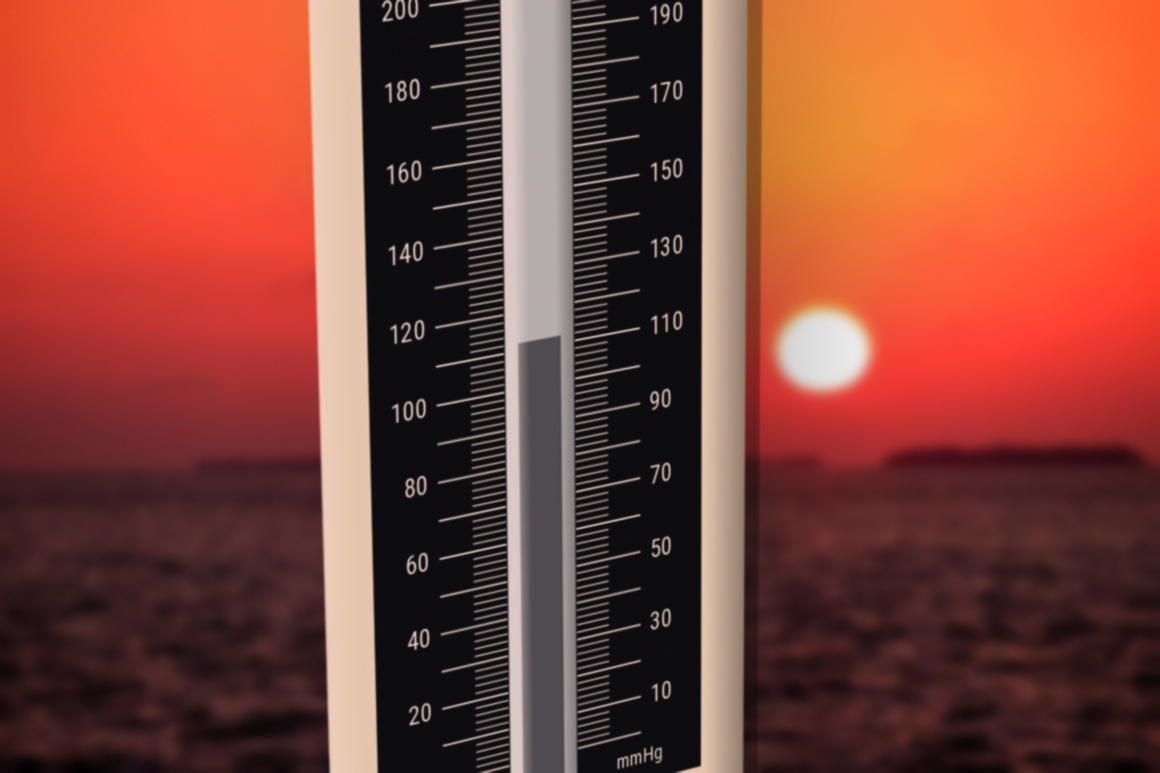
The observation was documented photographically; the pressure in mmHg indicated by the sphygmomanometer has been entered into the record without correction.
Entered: 112 mmHg
